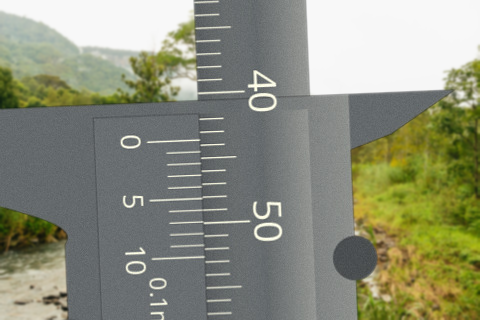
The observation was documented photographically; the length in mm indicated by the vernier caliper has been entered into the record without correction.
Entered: 43.6 mm
